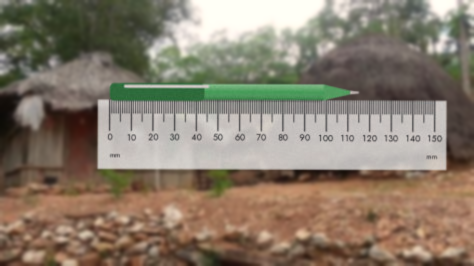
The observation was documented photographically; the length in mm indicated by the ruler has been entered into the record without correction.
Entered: 115 mm
